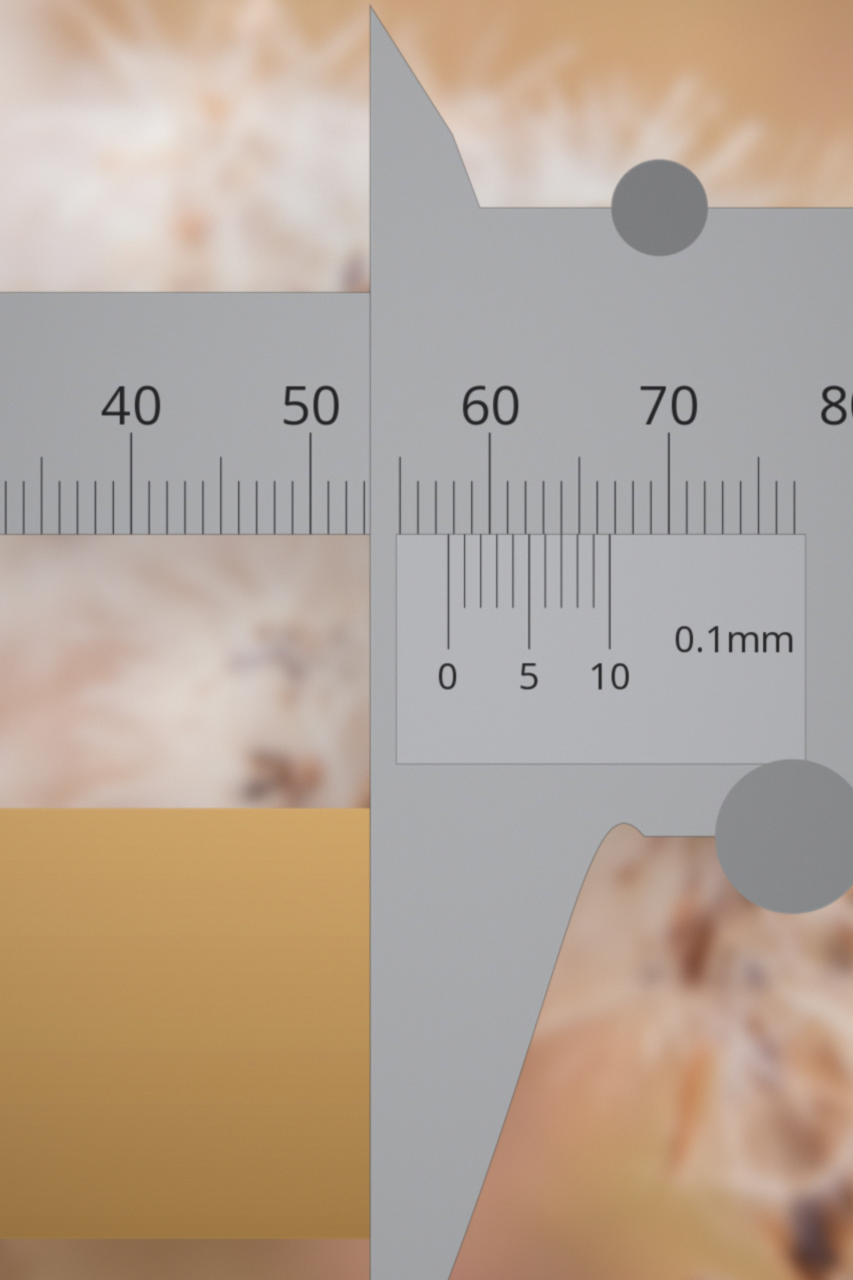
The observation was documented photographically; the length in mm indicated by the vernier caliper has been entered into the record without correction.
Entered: 57.7 mm
